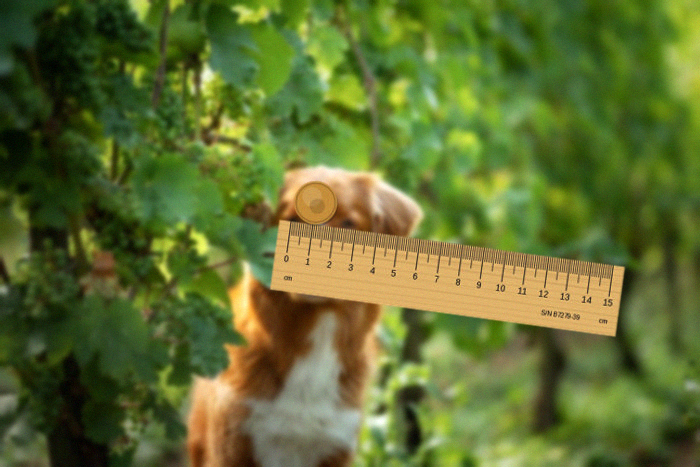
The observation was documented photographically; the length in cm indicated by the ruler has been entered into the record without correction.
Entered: 2 cm
